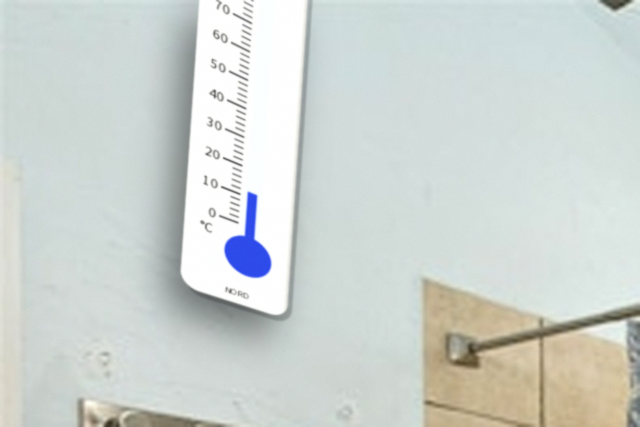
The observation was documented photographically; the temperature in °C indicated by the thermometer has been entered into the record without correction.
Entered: 12 °C
